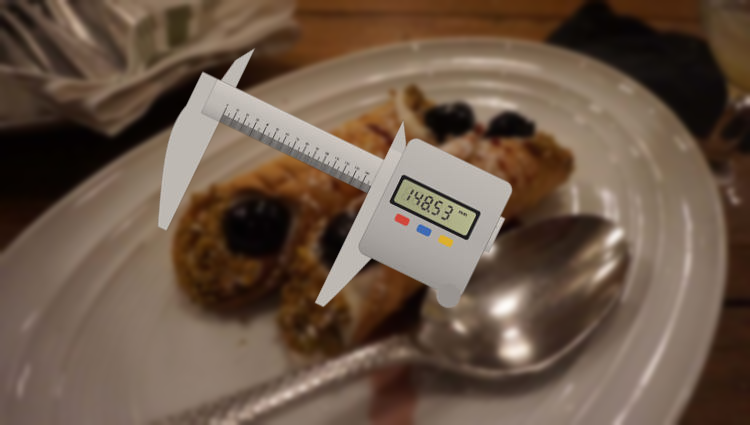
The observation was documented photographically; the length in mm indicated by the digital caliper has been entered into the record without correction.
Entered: 148.53 mm
